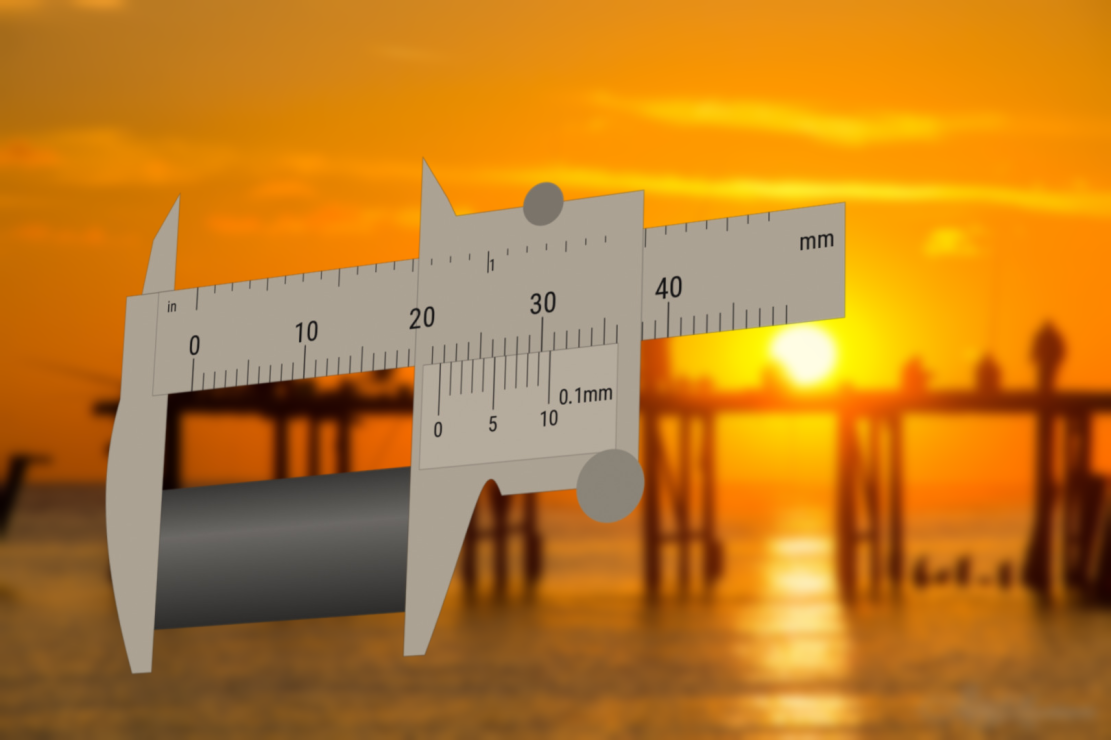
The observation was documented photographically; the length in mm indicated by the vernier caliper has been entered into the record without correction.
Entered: 21.7 mm
